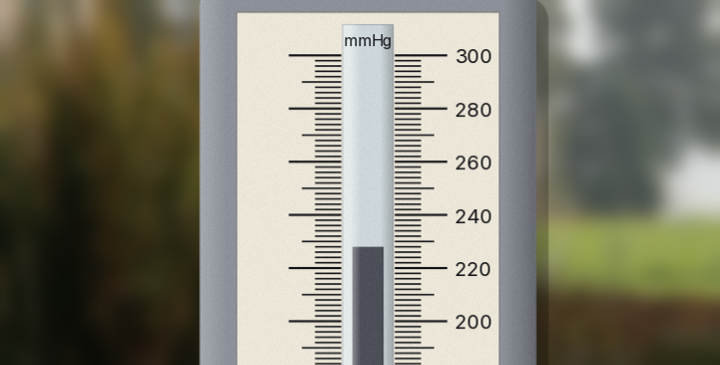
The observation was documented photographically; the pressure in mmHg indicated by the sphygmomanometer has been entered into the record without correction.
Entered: 228 mmHg
